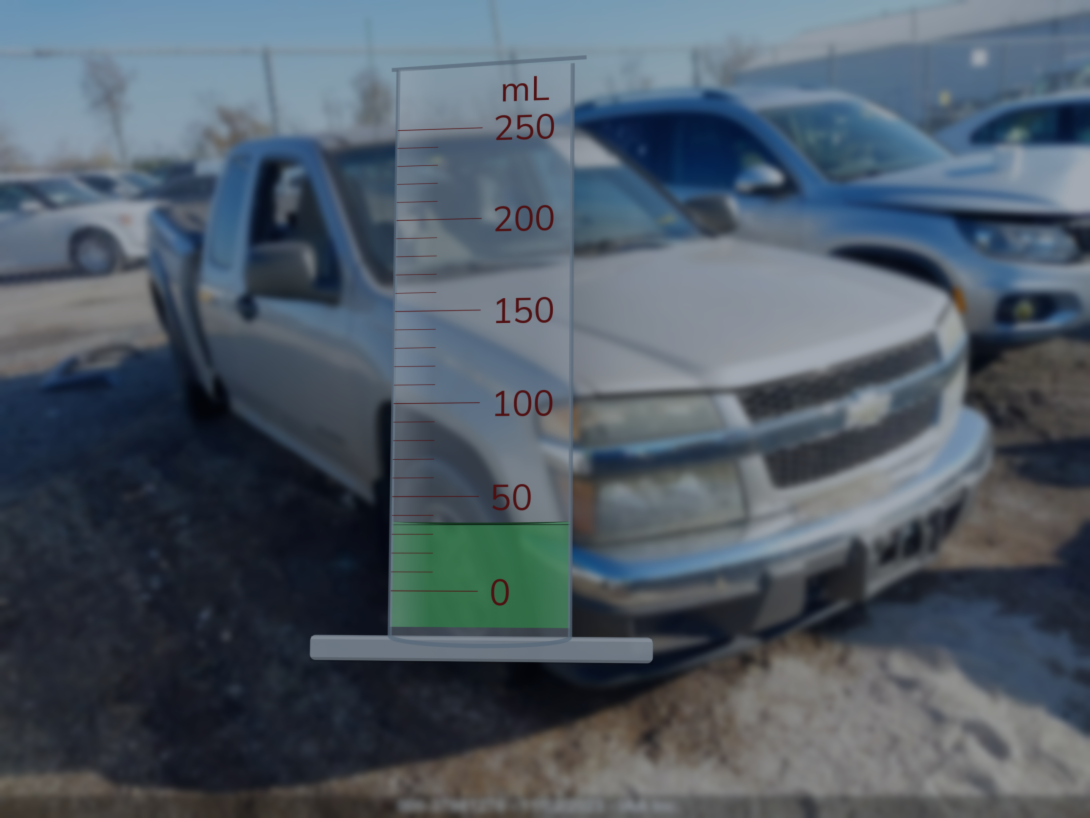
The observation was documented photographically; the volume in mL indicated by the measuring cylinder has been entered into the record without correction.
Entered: 35 mL
